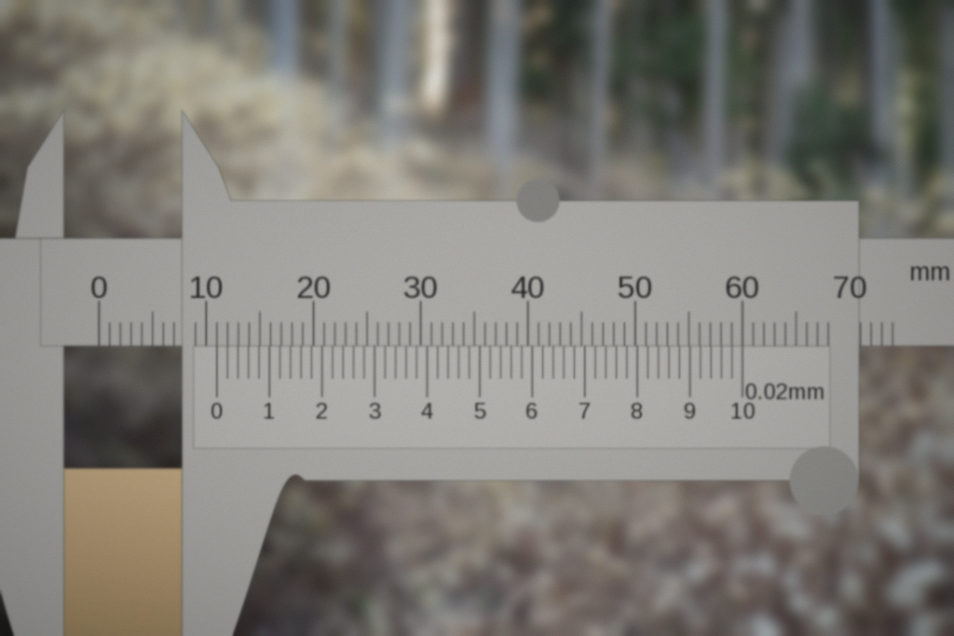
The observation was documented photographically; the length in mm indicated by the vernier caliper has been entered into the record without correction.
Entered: 11.0 mm
